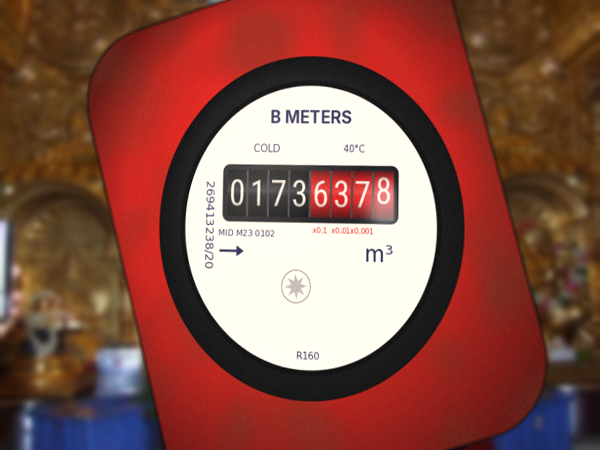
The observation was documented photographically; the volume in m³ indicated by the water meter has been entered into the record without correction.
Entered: 173.6378 m³
